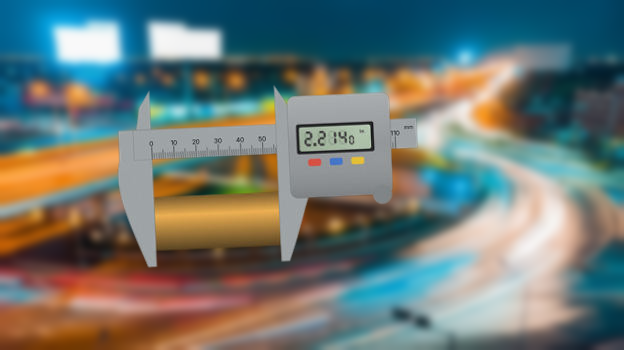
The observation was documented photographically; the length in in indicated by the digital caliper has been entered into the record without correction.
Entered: 2.2140 in
